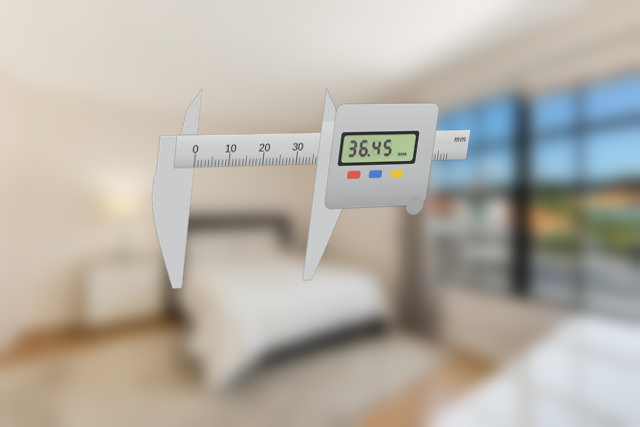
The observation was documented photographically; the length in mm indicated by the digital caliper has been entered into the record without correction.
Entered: 36.45 mm
